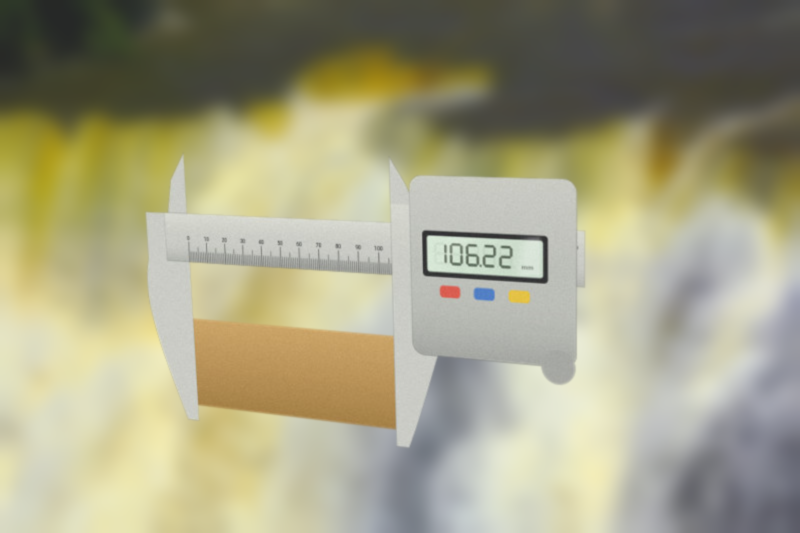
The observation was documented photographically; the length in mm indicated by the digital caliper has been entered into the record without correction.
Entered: 106.22 mm
